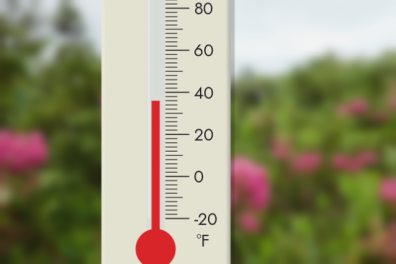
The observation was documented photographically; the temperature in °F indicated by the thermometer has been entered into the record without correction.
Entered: 36 °F
